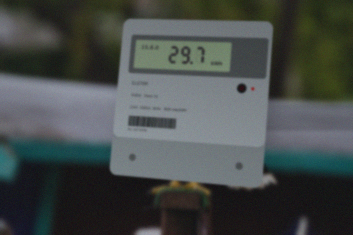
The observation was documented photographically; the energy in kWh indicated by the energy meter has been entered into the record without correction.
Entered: 29.7 kWh
